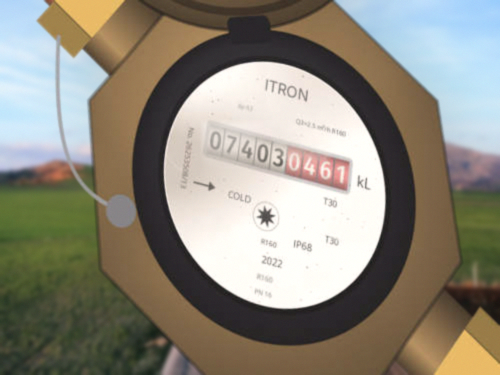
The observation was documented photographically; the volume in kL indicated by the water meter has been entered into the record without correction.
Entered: 7403.0461 kL
